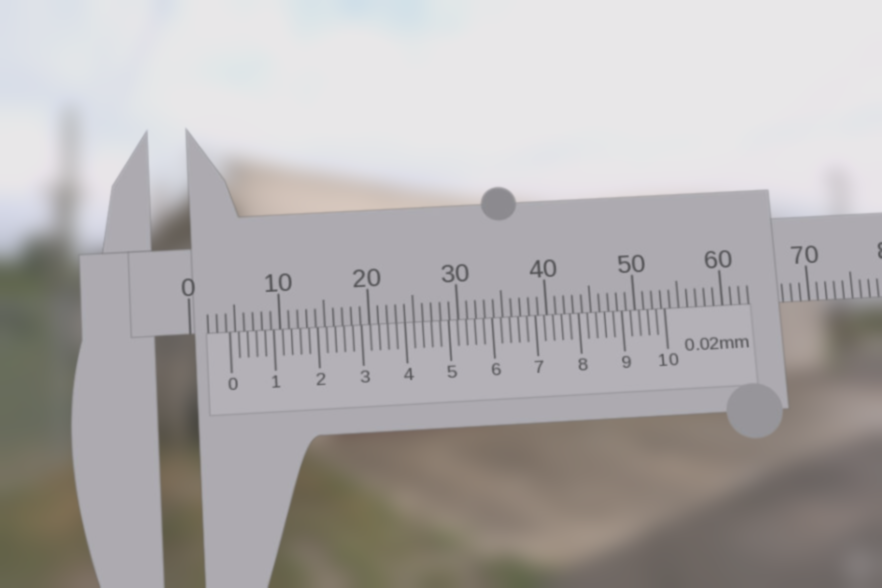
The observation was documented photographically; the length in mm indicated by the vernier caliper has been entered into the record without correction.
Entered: 4.4 mm
